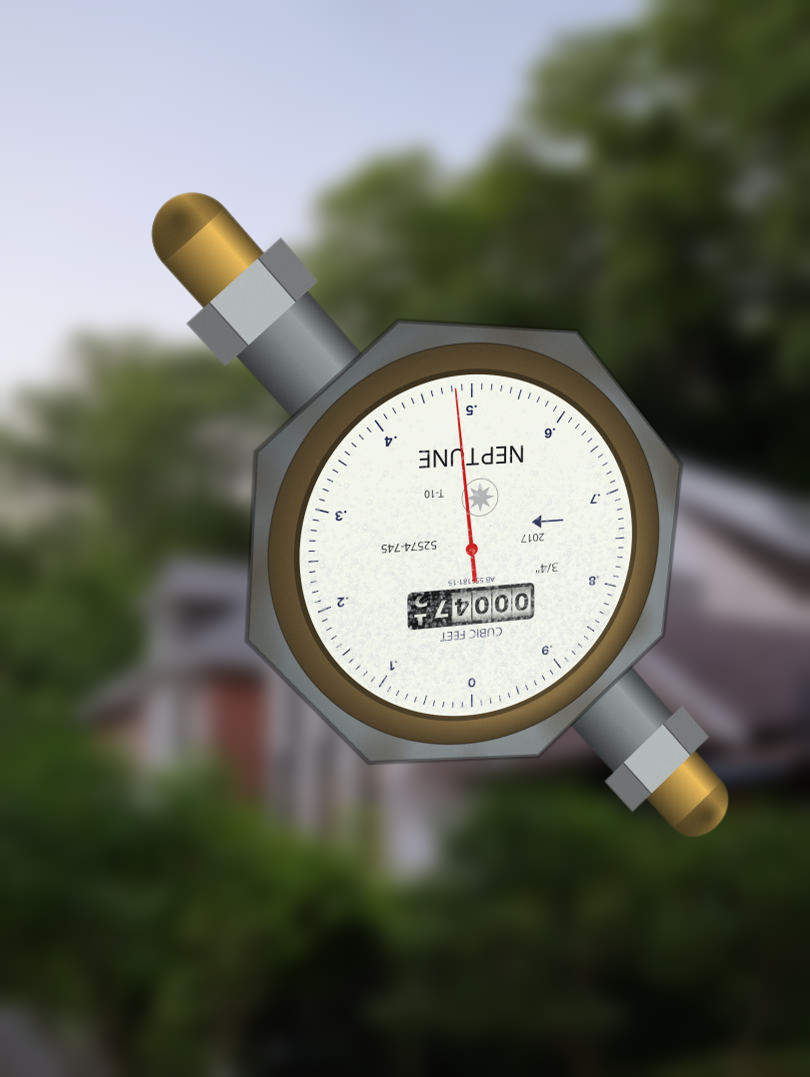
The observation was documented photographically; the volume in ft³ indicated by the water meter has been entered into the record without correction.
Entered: 471.48 ft³
